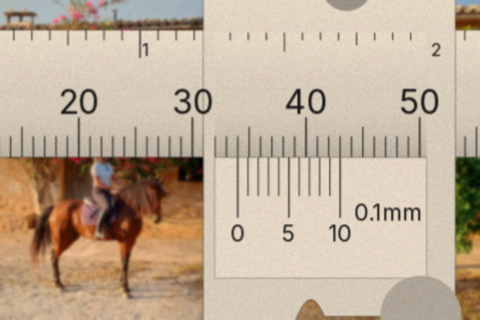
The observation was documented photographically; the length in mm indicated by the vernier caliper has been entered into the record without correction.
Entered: 34.0 mm
